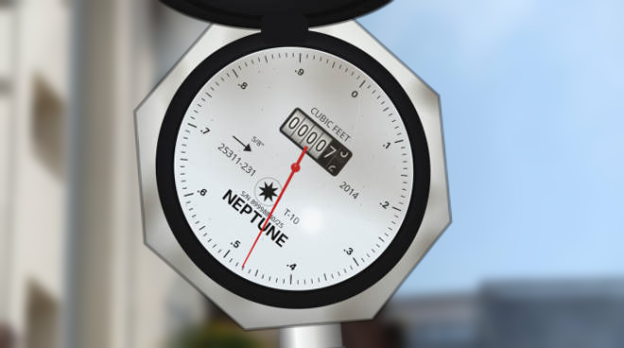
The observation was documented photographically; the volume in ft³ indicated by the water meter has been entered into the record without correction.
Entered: 75.47 ft³
